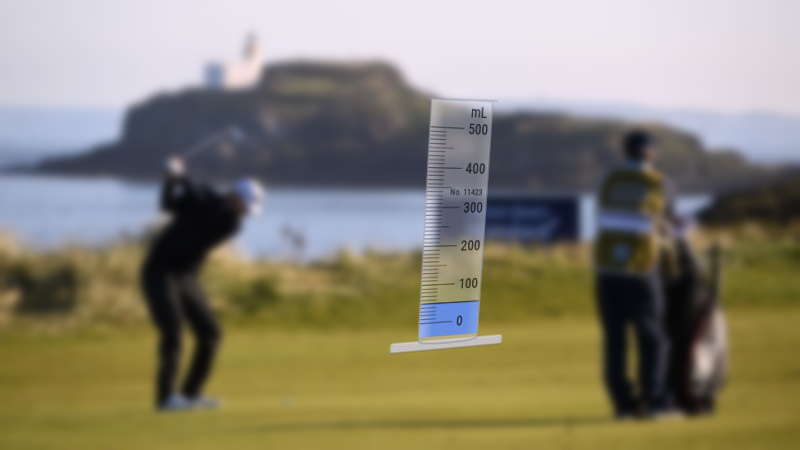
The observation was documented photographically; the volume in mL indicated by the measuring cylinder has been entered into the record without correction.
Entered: 50 mL
